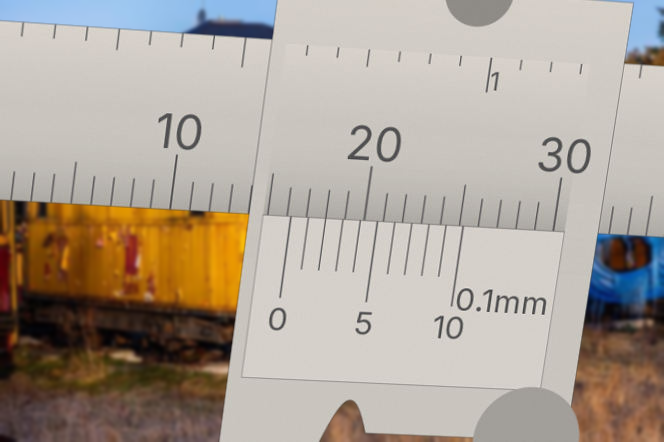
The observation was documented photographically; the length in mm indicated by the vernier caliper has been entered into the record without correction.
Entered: 16.2 mm
